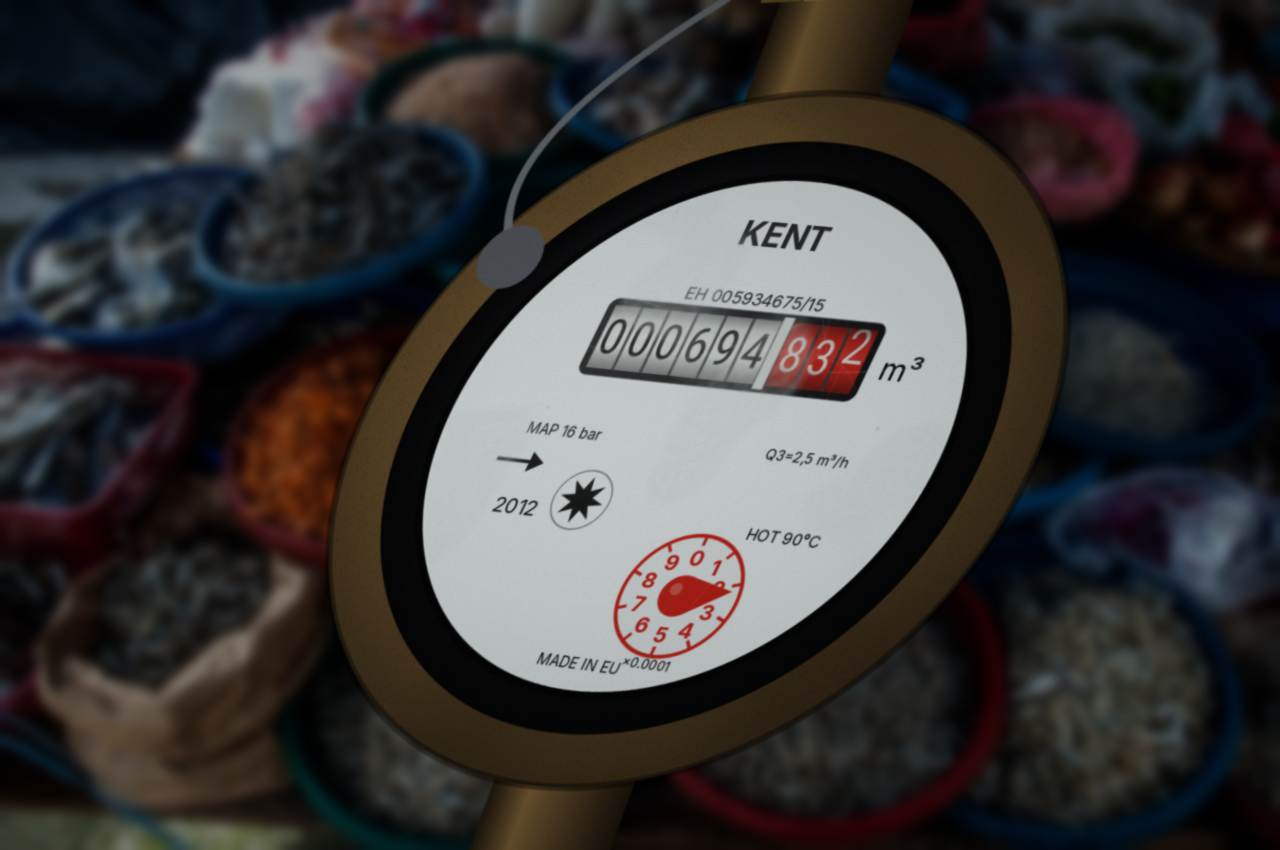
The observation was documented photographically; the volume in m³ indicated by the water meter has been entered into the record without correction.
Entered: 694.8322 m³
